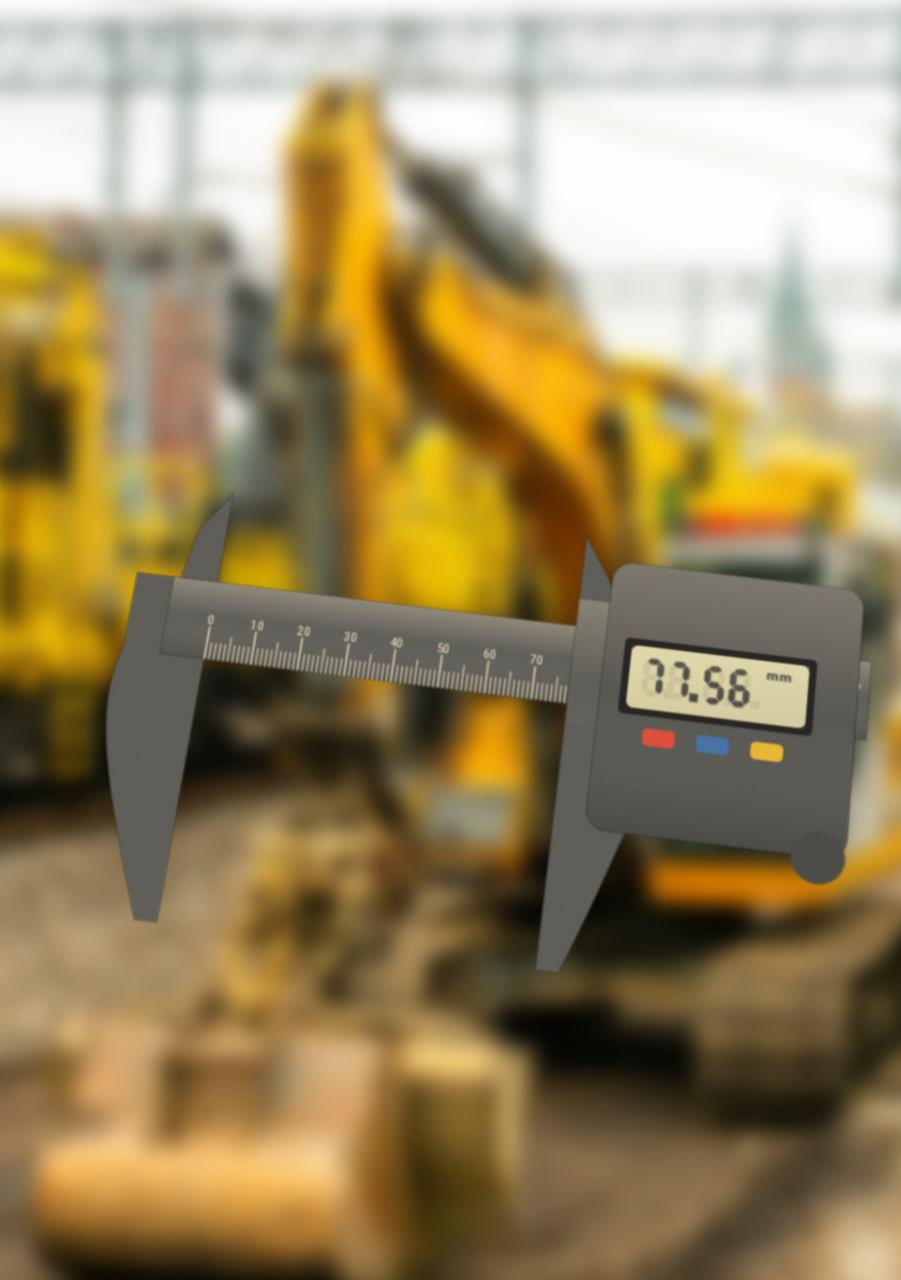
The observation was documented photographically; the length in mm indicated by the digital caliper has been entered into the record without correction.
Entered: 77.56 mm
